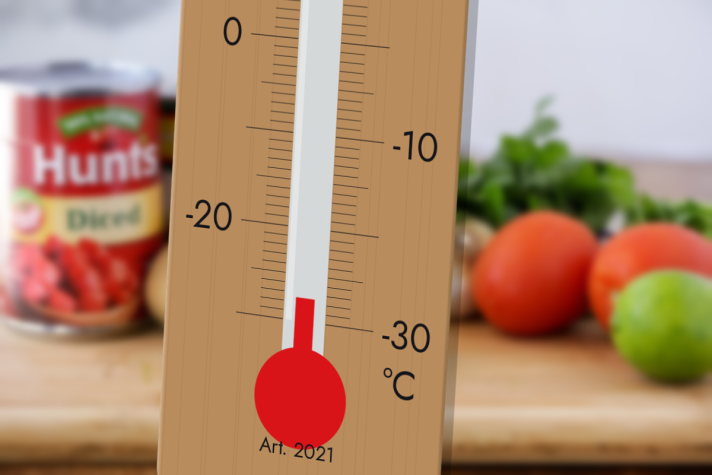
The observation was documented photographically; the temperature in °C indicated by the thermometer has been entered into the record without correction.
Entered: -27.5 °C
